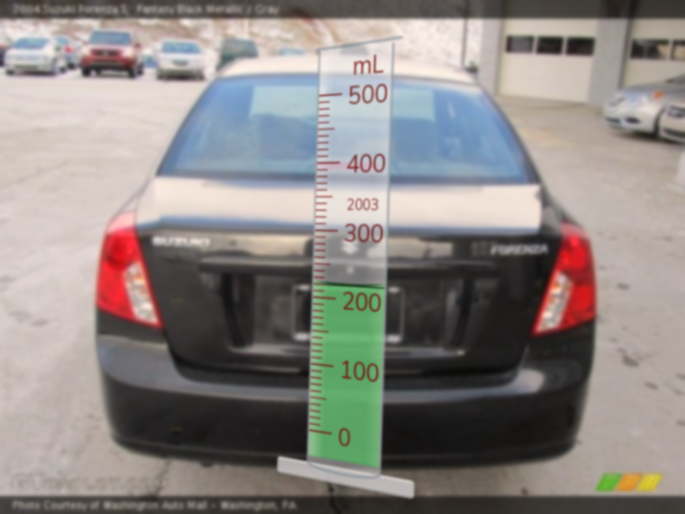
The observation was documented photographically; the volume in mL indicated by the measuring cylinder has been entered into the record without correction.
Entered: 220 mL
